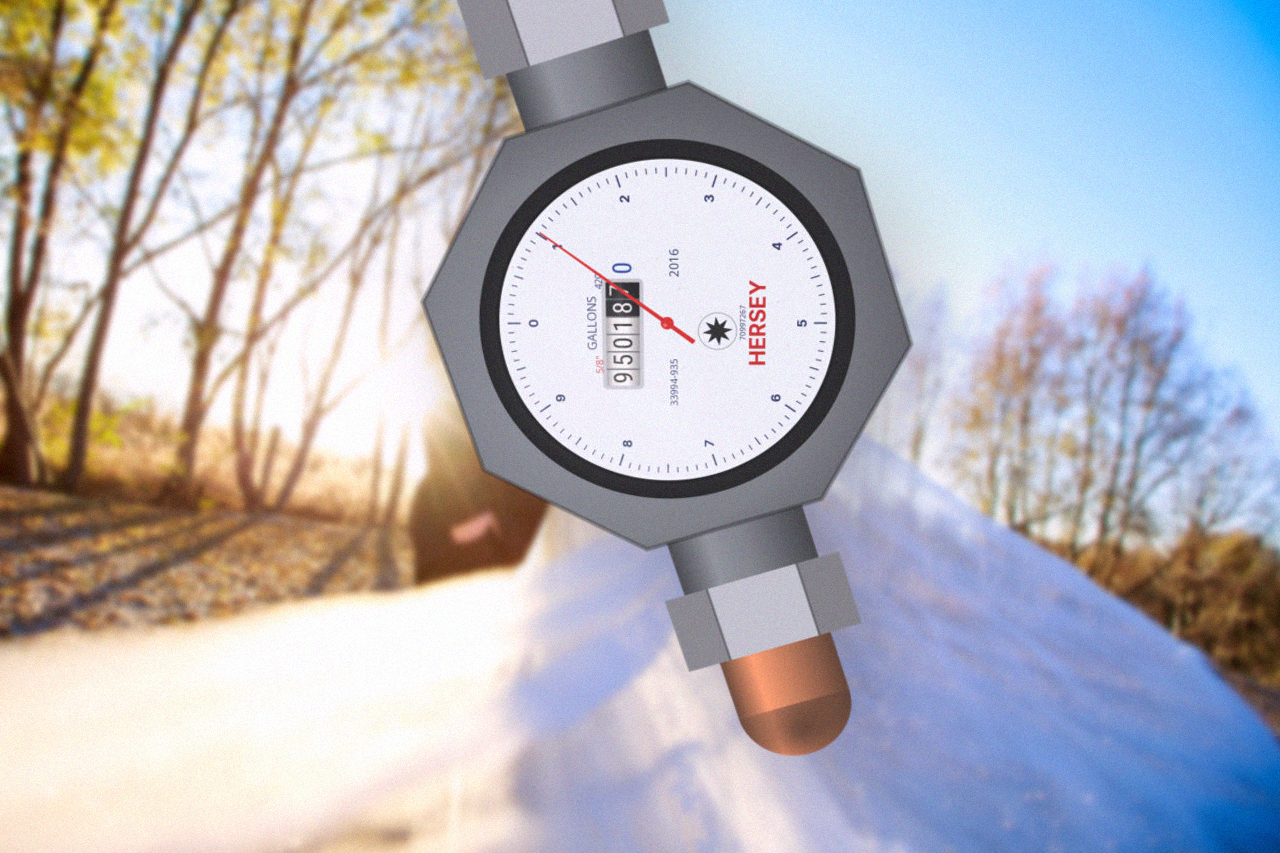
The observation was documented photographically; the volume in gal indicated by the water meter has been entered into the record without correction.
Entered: 9501871.0 gal
